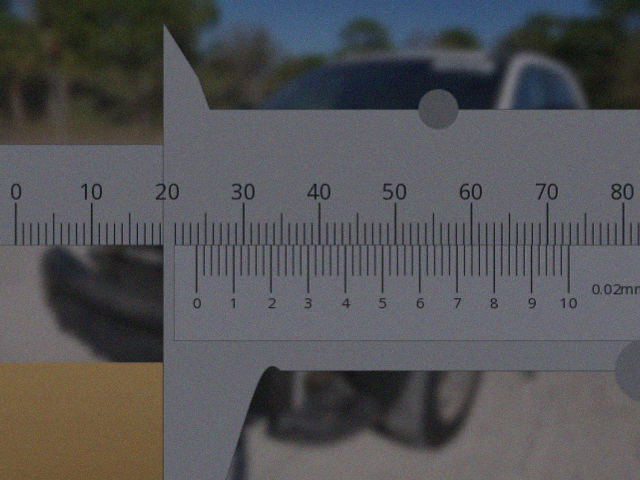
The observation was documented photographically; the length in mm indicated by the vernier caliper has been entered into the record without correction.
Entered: 23.8 mm
